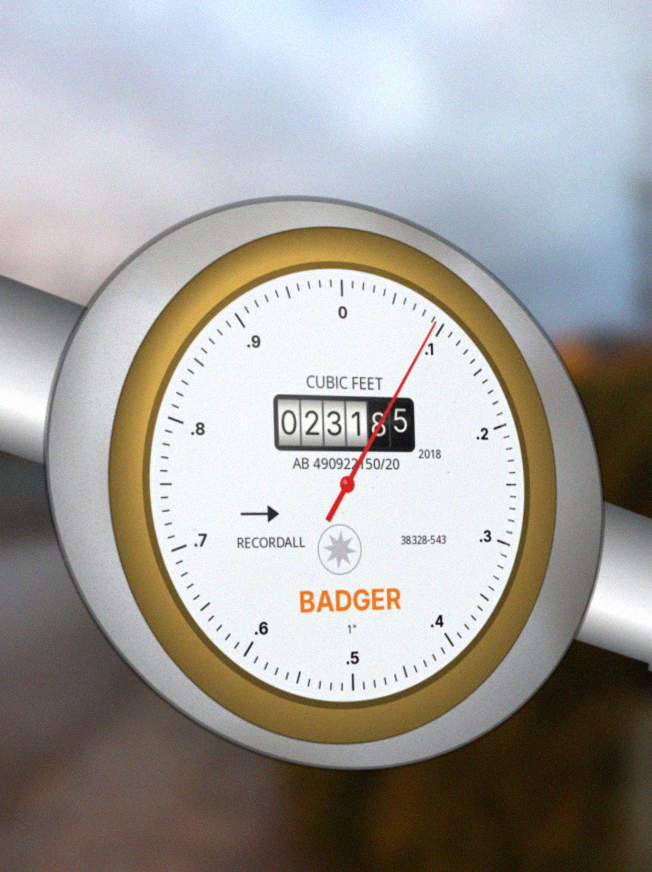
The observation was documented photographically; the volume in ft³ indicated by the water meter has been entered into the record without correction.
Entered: 23185.09 ft³
